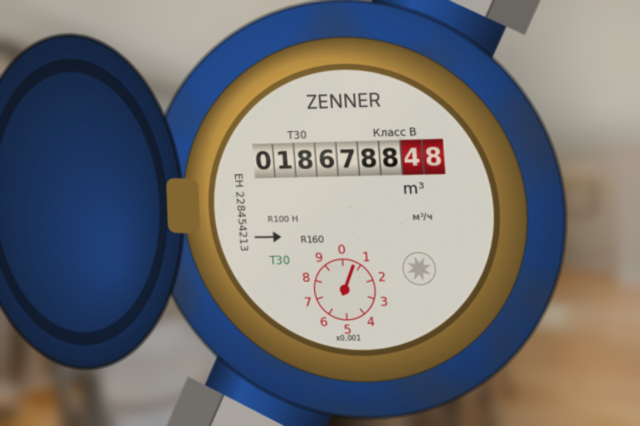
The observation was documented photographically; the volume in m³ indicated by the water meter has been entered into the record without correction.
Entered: 186788.480 m³
